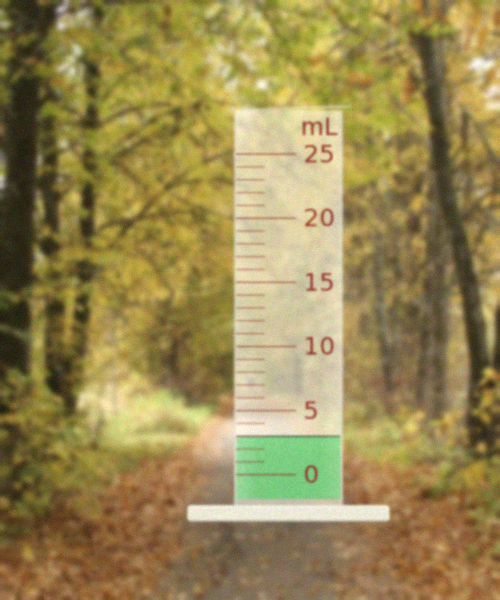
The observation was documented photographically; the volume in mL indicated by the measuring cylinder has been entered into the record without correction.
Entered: 3 mL
